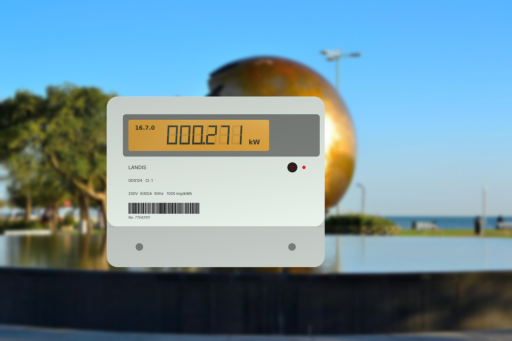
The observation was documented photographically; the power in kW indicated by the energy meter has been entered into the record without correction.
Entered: 0.271 kW
